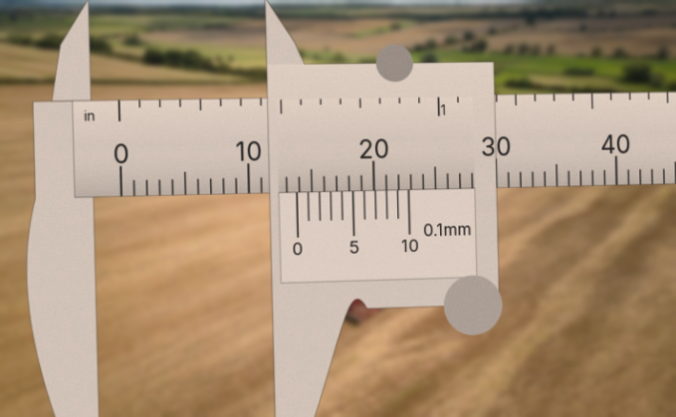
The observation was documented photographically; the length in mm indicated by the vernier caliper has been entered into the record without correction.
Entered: 13.8 mm
